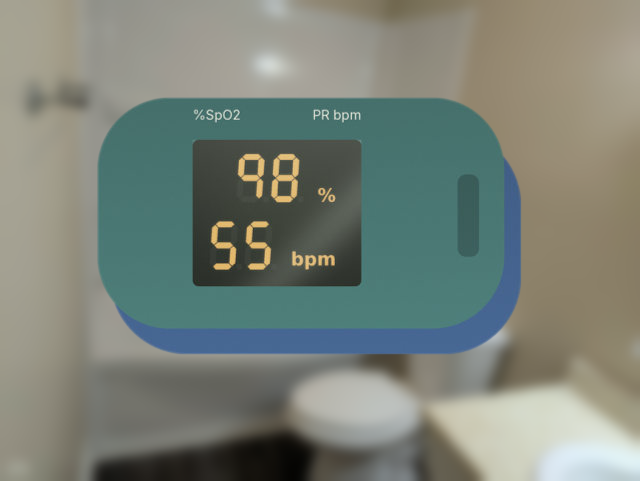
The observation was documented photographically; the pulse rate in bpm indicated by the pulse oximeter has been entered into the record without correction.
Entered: 55 bpm
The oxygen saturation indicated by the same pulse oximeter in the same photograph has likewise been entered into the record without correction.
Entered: 98 %
